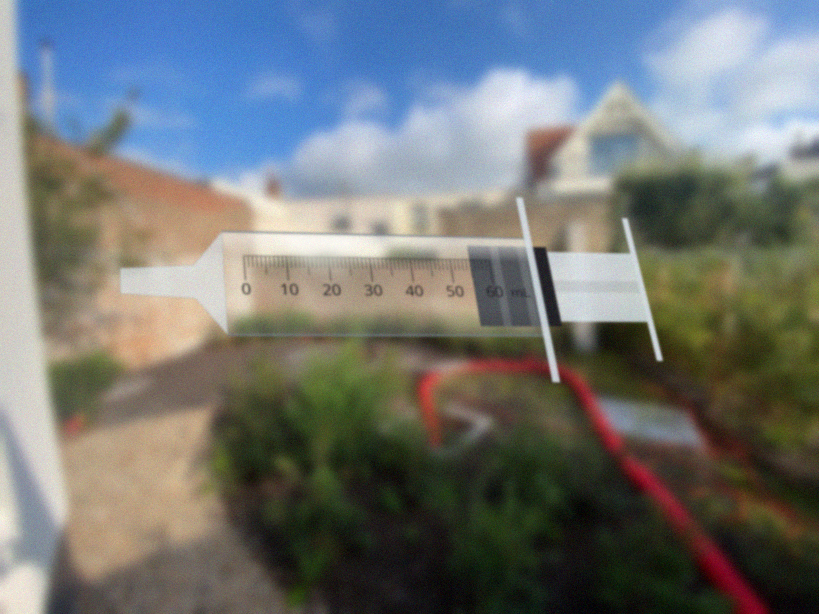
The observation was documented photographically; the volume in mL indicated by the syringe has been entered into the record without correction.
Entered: 55 mL
